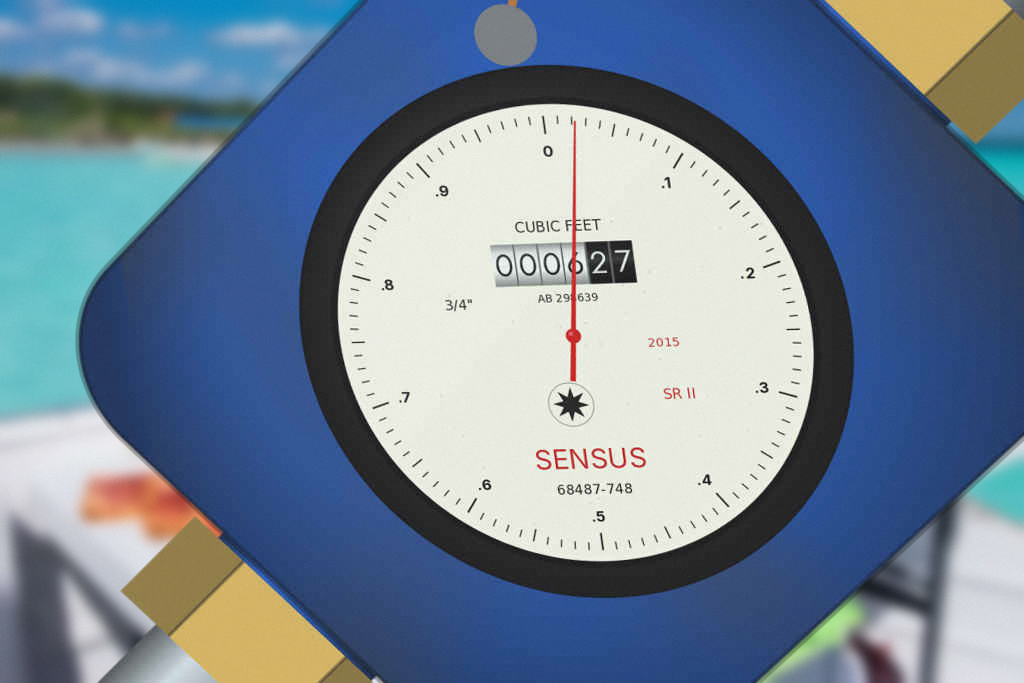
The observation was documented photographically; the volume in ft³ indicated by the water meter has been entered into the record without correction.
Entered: 627.02 ft³
